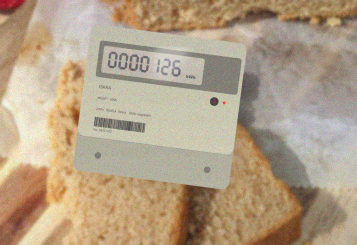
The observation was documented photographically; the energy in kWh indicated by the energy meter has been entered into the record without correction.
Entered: 126 kWh
